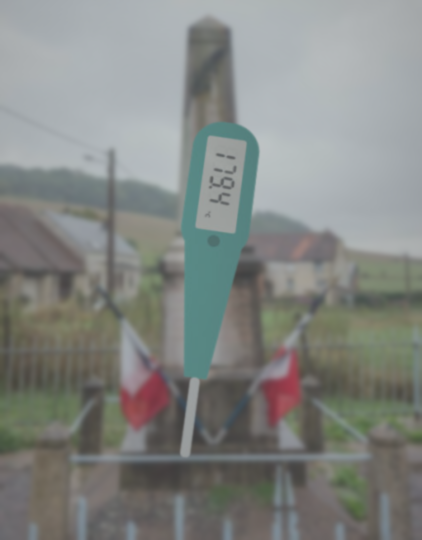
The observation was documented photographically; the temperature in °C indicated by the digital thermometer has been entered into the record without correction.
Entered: 179.4 °C
